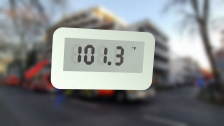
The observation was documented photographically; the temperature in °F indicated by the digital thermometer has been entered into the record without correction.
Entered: 101.3 °F
